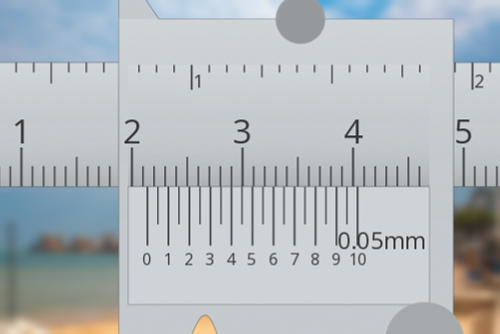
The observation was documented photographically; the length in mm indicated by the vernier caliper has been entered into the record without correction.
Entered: 21.4 mm
